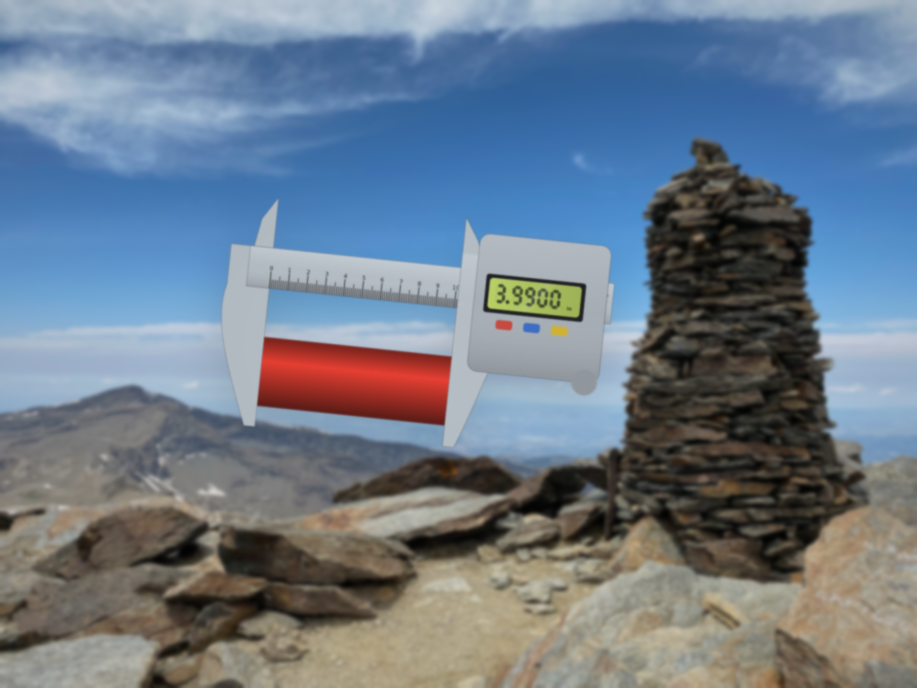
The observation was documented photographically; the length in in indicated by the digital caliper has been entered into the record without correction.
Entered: 3.9900 in
